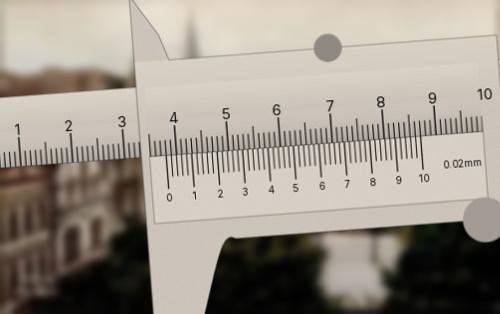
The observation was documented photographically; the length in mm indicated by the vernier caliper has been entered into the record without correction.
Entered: 38.0 mm
